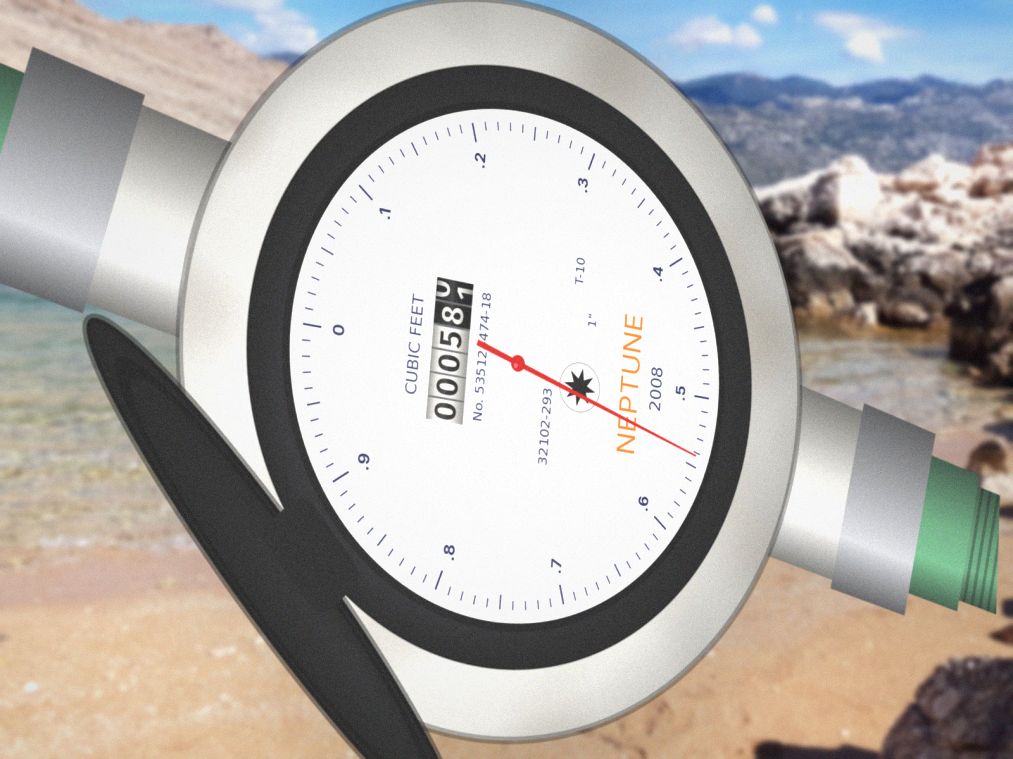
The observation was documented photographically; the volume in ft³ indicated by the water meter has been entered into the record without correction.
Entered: 580.54 ft³
